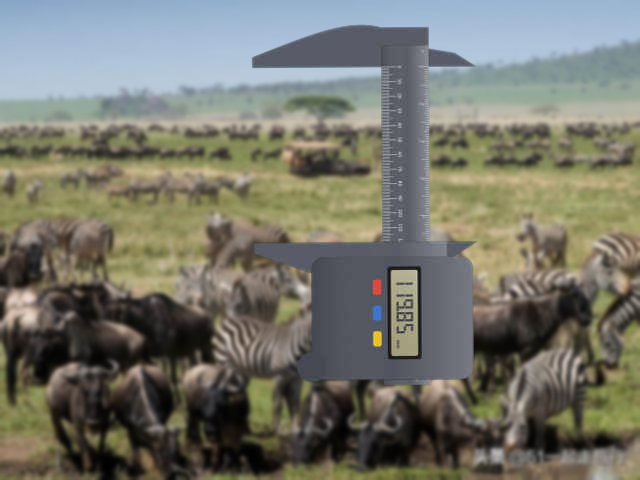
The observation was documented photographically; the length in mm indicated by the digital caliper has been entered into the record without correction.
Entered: 119.85 mm
